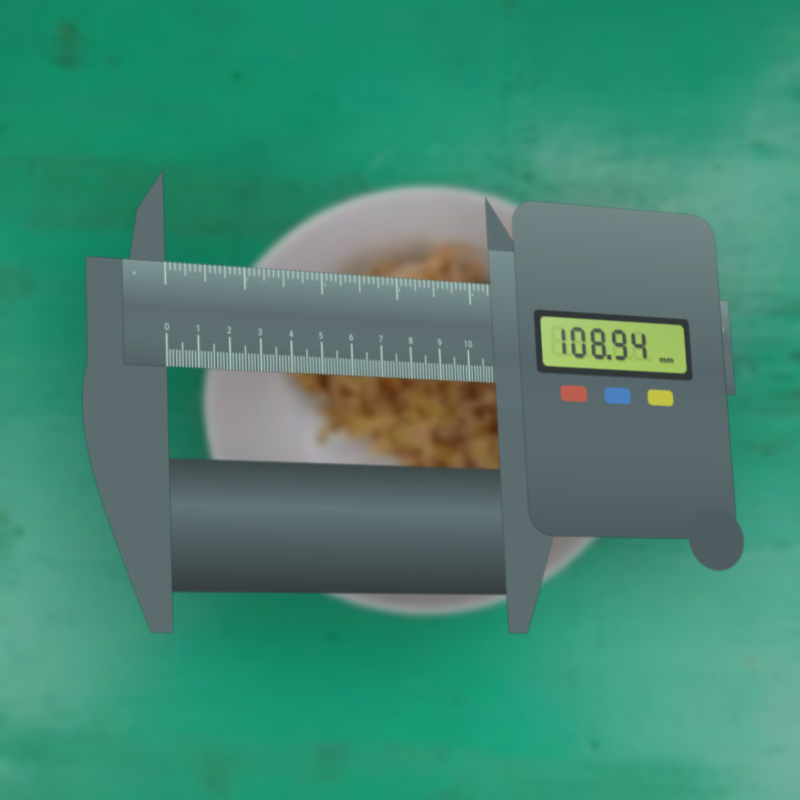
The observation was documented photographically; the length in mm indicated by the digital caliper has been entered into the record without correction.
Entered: 108.94 mm
